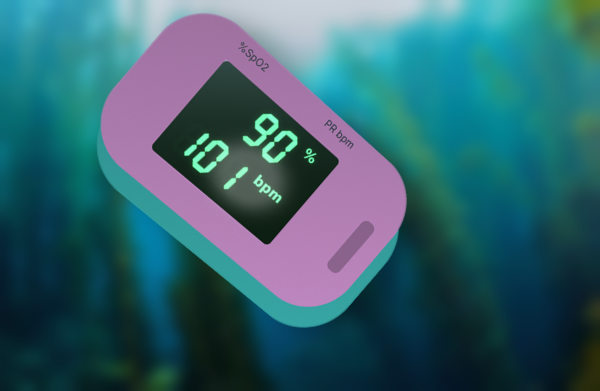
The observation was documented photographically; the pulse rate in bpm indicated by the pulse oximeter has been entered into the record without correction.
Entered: 101 bpm
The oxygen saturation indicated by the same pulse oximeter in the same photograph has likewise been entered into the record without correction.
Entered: 90 %
